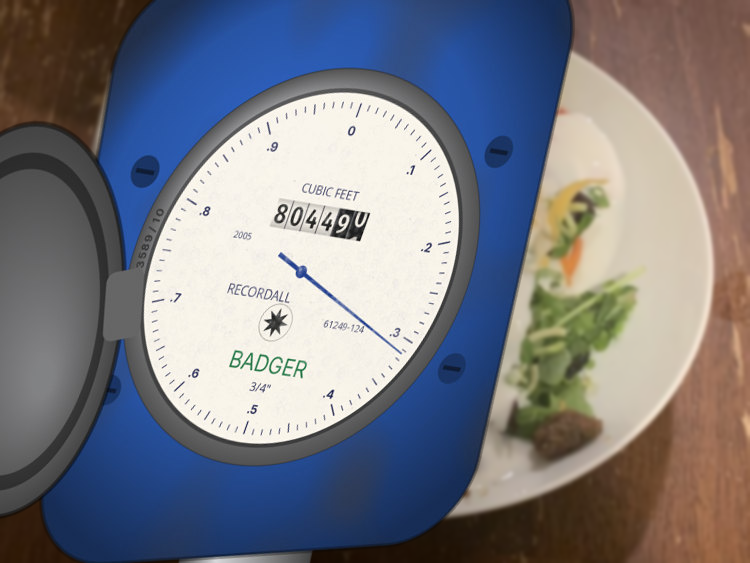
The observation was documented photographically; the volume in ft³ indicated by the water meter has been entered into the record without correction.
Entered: 804490.31 ft³
